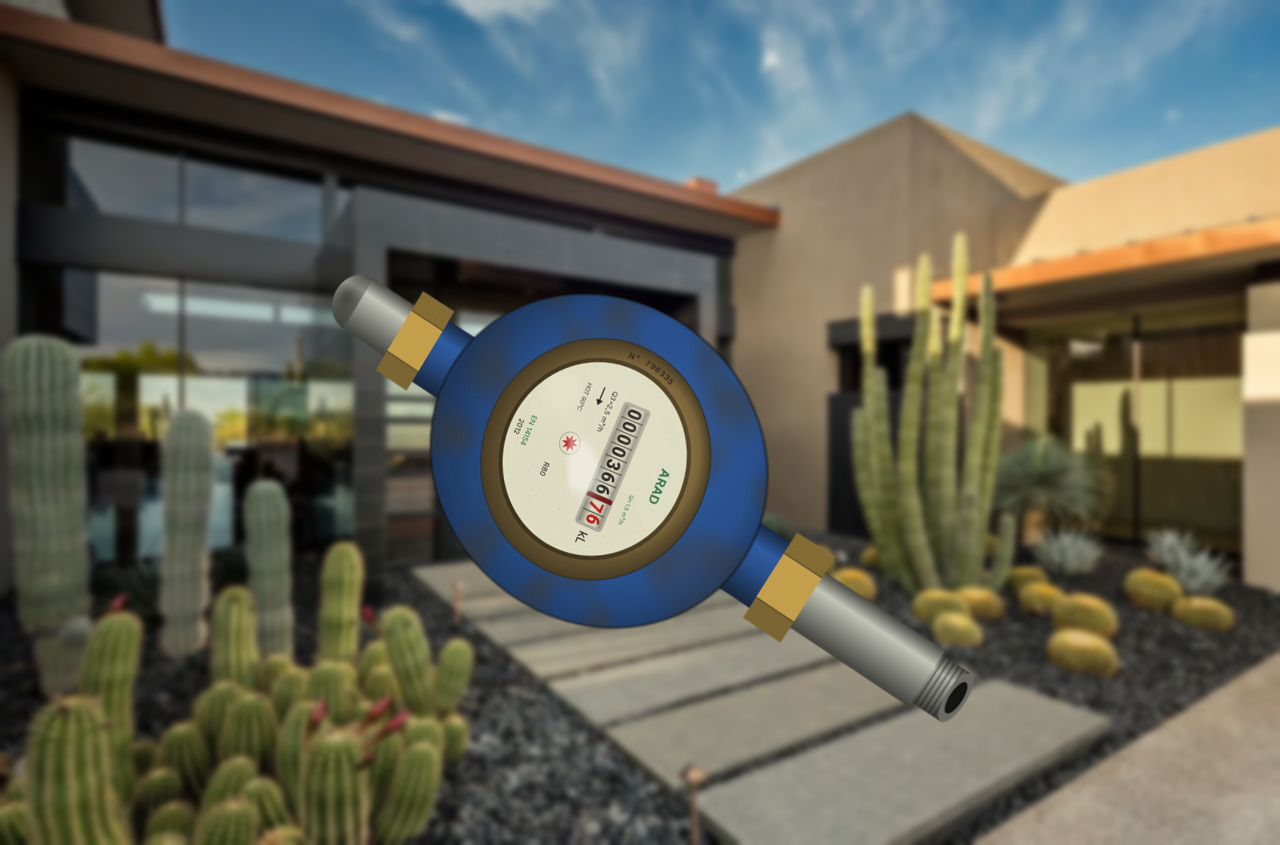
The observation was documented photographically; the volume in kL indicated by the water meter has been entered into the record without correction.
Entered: 366.76 kL
